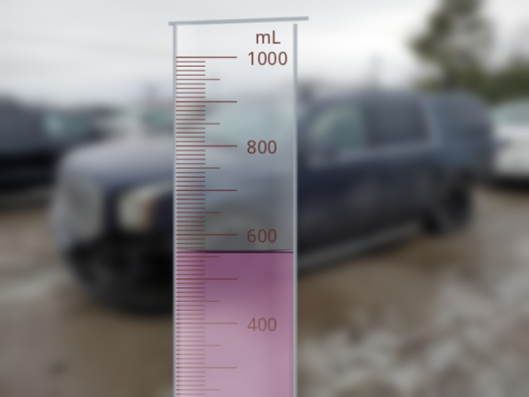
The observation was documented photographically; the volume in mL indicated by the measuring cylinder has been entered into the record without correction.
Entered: 560 mL
